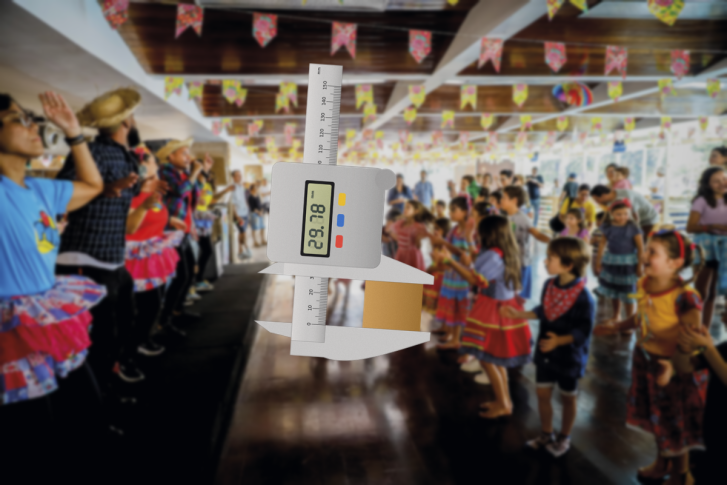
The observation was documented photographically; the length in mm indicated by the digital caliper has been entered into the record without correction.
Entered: 29.78 mm
